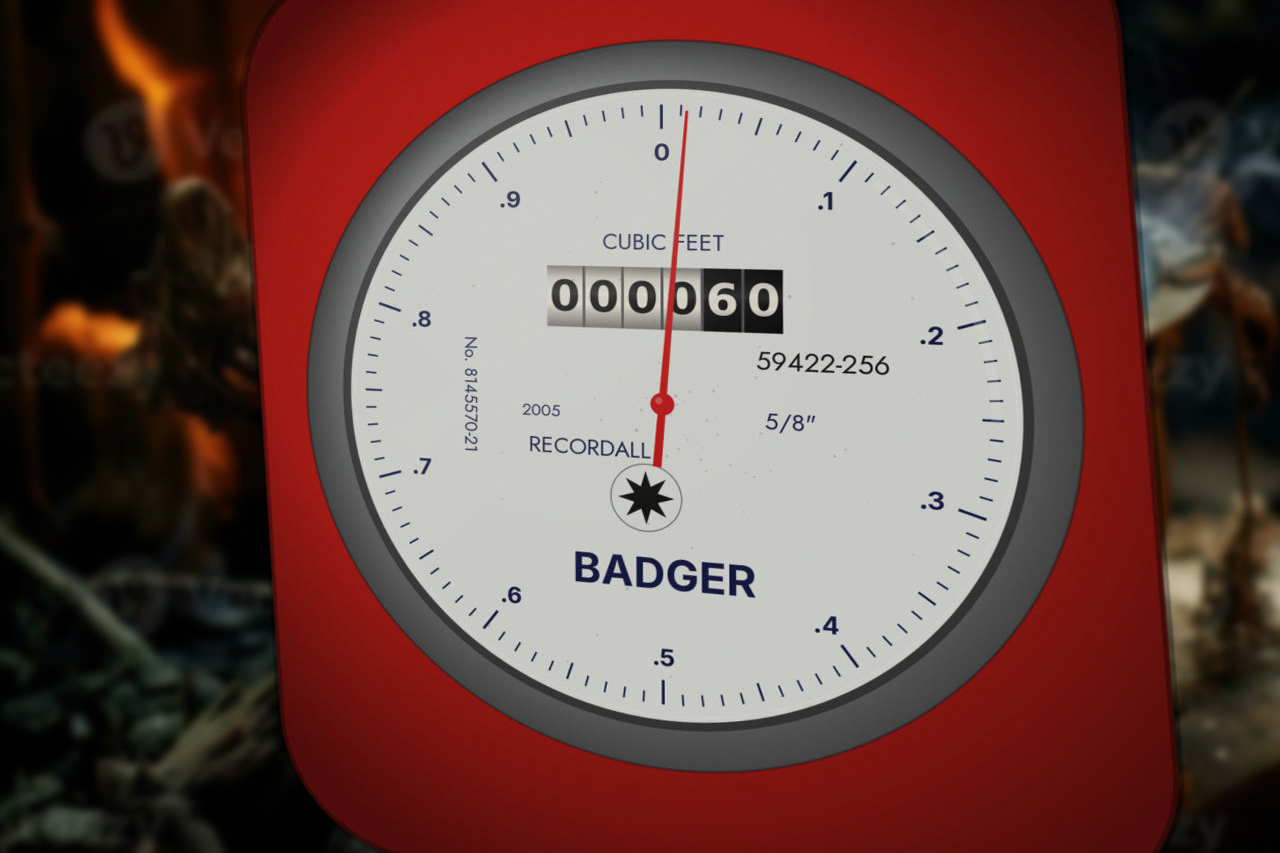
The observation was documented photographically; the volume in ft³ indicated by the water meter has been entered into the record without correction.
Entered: 60.01 ft³
